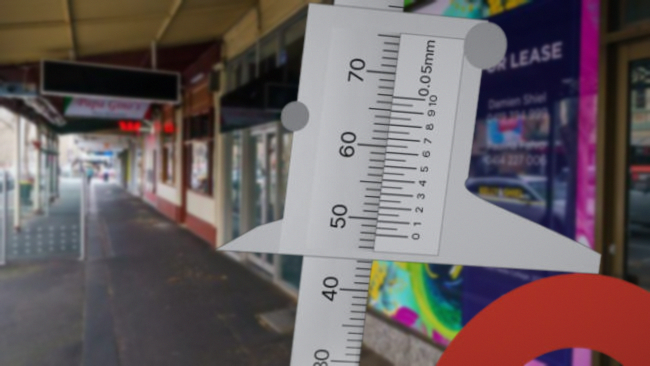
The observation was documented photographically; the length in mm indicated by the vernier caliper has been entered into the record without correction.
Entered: 47.8 mm
